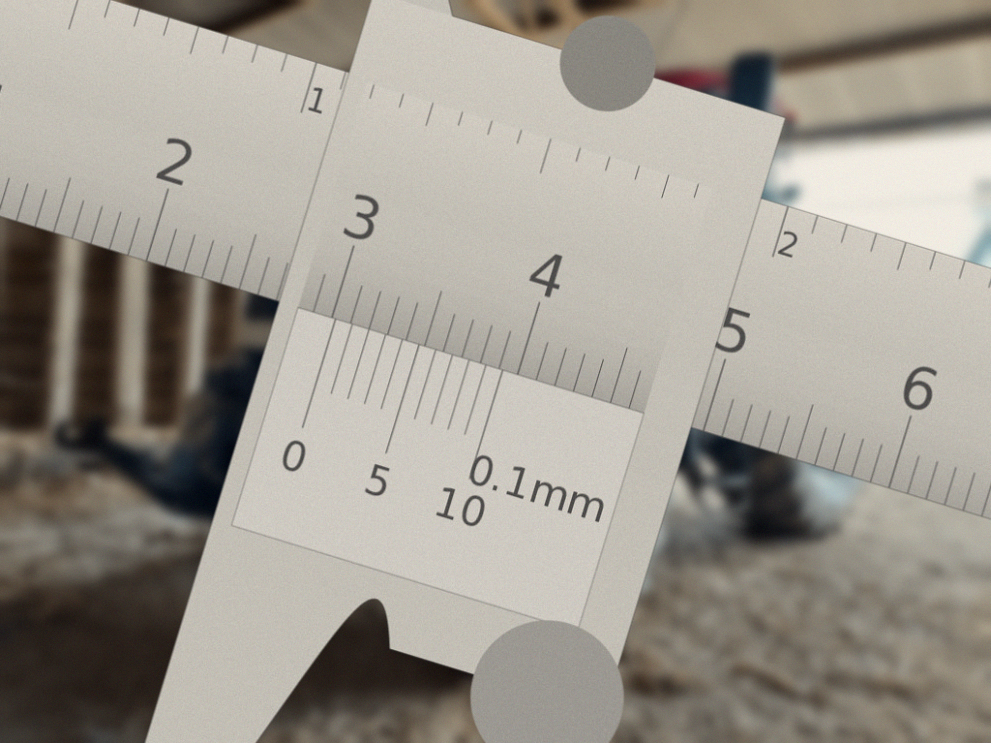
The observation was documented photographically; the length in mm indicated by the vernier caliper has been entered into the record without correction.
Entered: 30.2 mm
